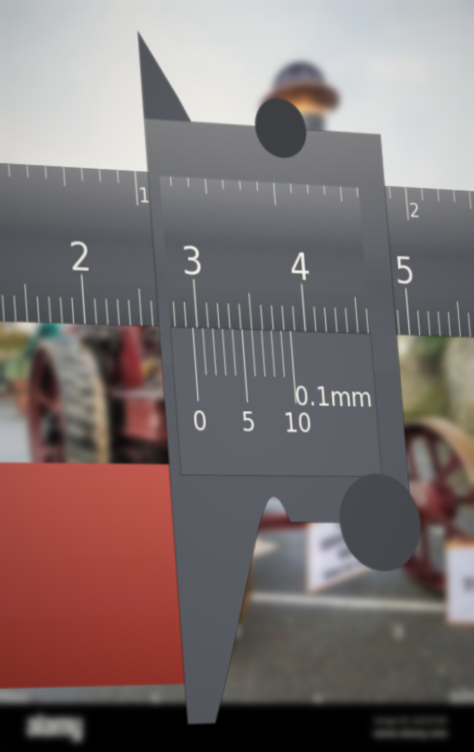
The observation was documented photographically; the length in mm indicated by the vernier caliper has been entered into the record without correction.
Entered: 29.6 mm
